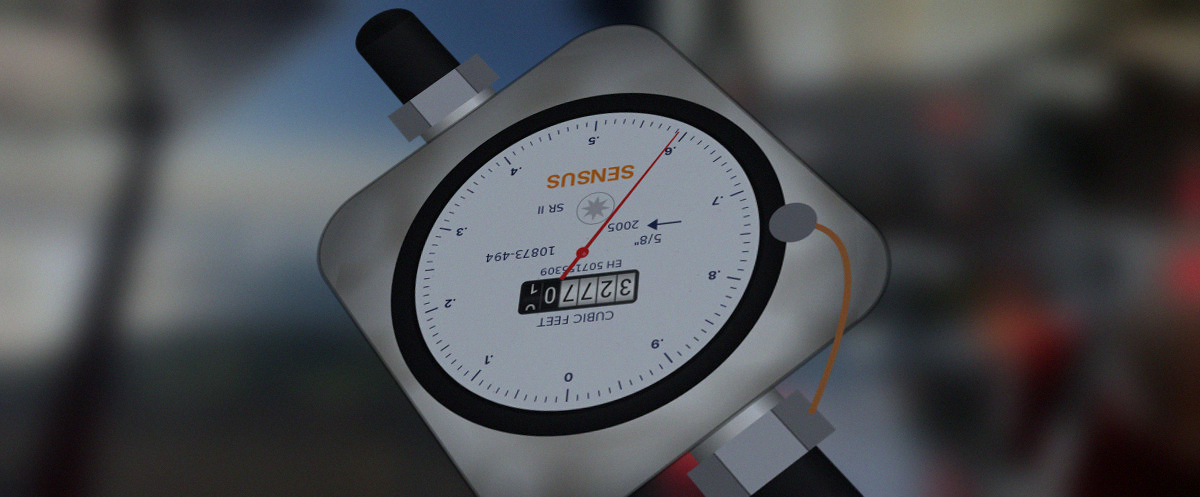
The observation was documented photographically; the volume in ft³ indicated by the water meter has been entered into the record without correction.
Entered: 327700.59 ft³
